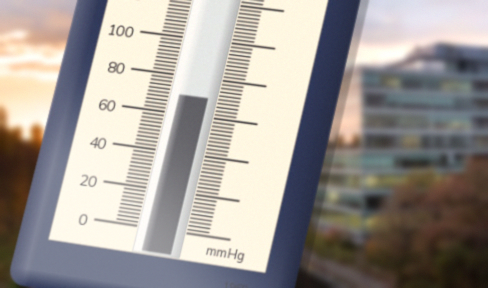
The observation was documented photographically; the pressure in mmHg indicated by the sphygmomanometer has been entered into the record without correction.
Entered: 70 mmHg
